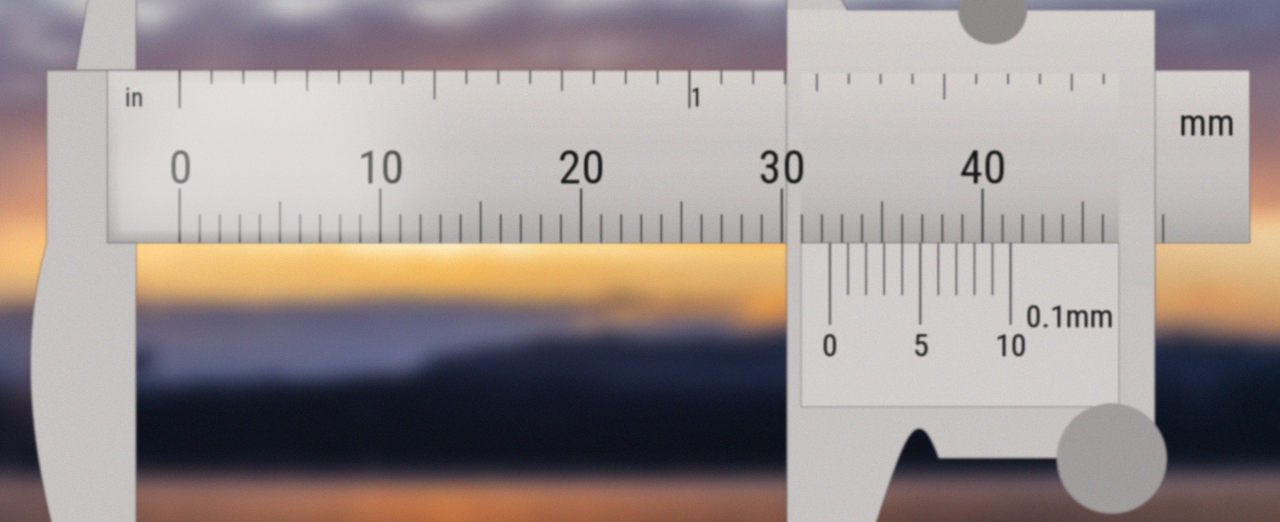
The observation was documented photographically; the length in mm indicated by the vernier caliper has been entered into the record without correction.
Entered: 32.4 mm
